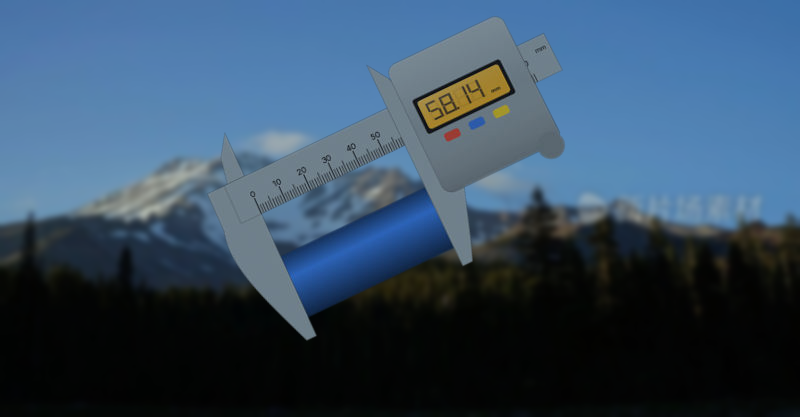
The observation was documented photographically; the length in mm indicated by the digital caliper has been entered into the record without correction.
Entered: 58.14 mm
